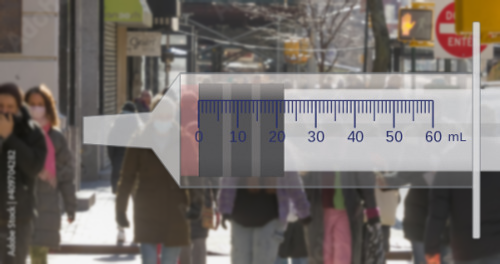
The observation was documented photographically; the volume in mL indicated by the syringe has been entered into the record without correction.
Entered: 0 mL
